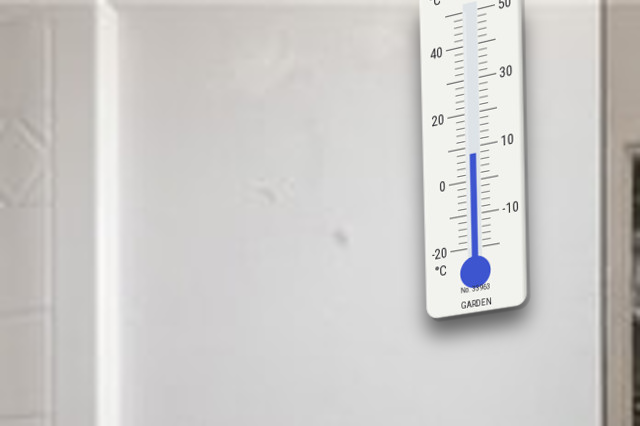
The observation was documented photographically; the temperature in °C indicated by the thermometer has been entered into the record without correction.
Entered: 8 °C
